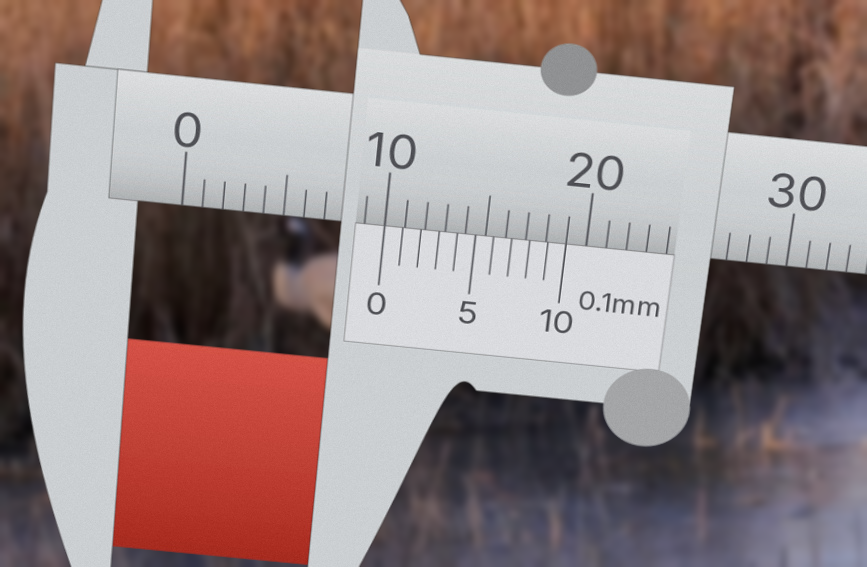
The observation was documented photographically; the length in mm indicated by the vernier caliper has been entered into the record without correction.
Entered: 10.0 mm
